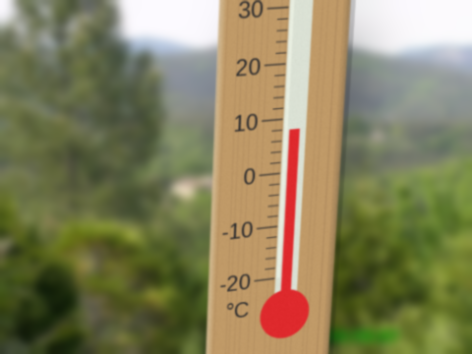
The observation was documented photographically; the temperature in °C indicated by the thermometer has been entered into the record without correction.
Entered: 8 °C
